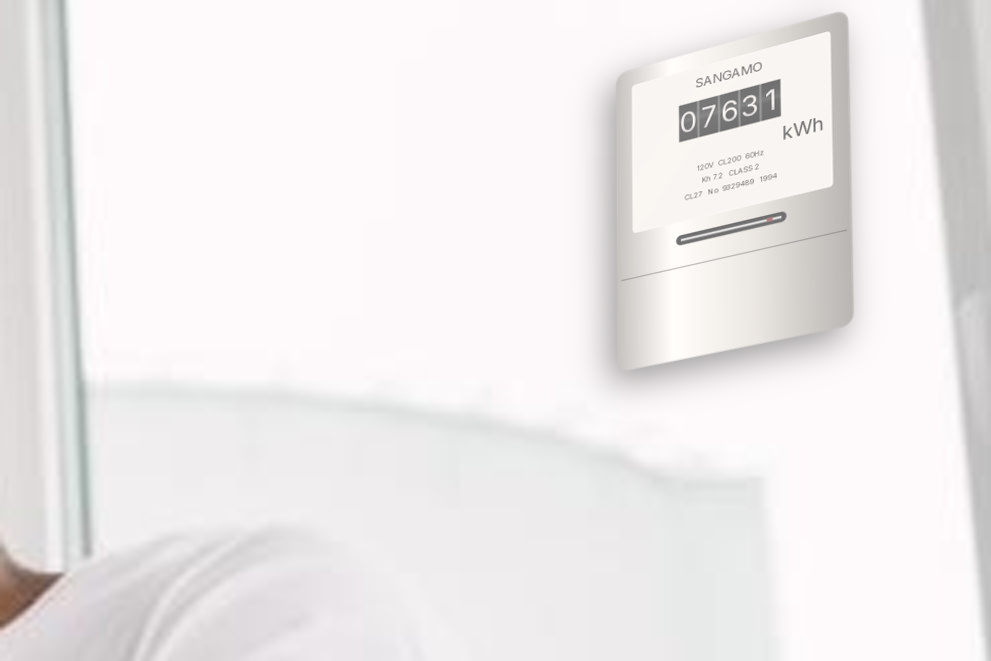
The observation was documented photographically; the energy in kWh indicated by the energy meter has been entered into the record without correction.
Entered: 7631 kWh
